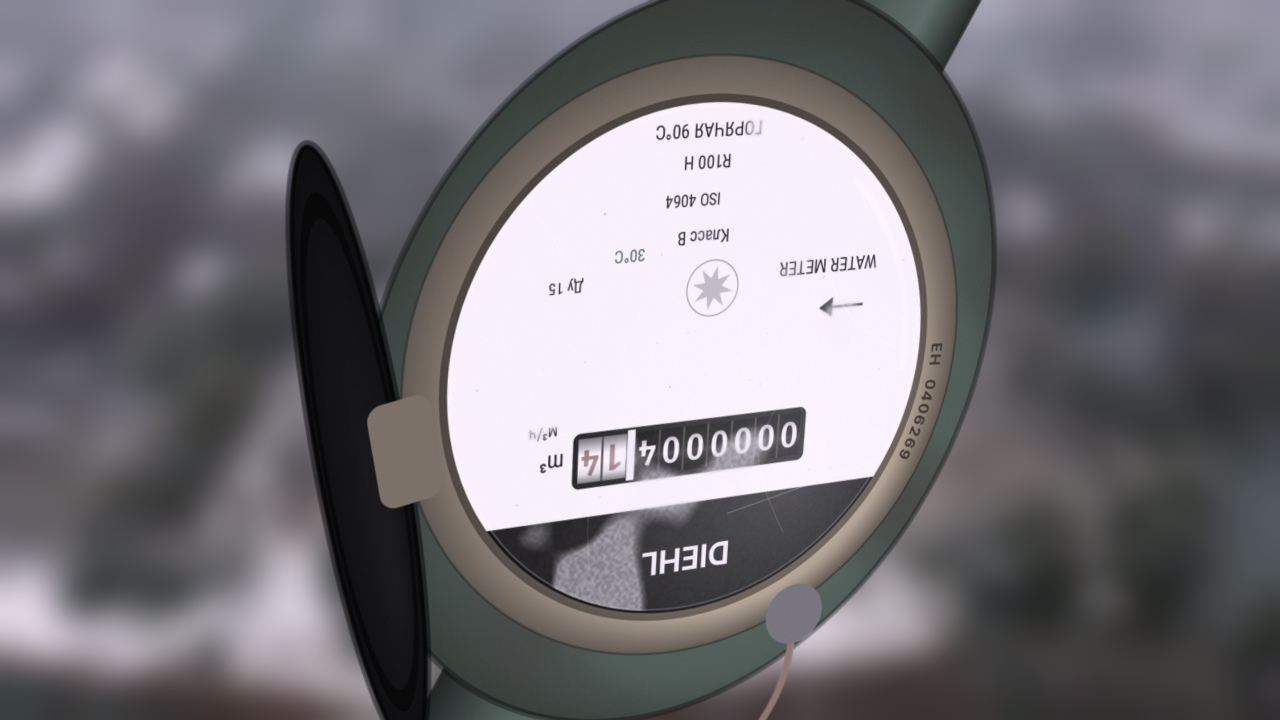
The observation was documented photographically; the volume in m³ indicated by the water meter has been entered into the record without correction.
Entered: 4.14 m³
